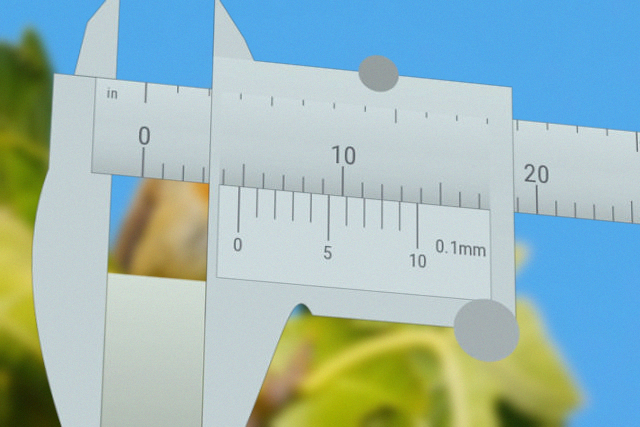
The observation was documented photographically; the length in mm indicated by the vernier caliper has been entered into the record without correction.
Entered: 4.8 mm
